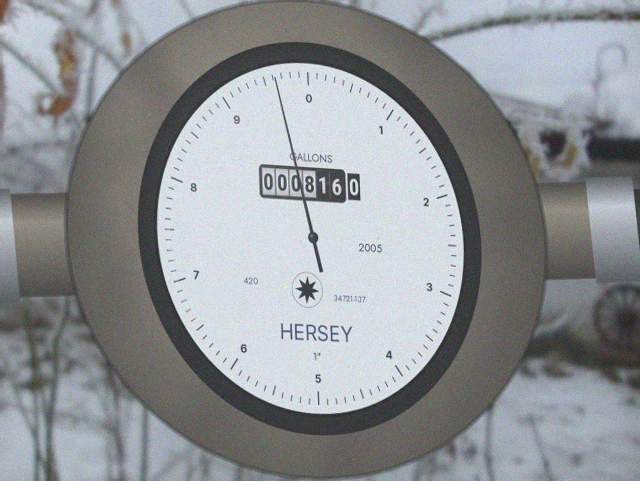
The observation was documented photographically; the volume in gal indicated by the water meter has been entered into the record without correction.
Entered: 8159.6 gal
